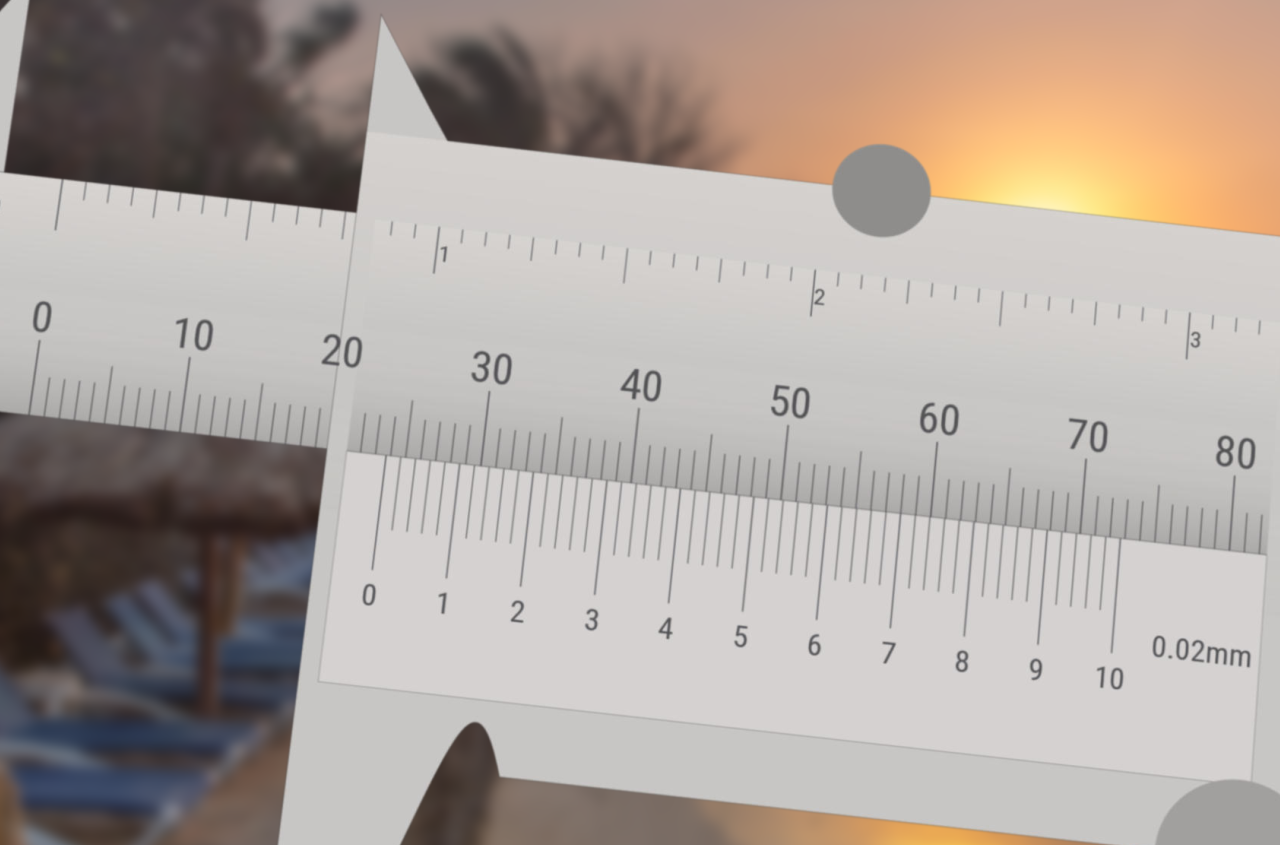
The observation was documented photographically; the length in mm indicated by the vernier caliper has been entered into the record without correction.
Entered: 23.7 mm
